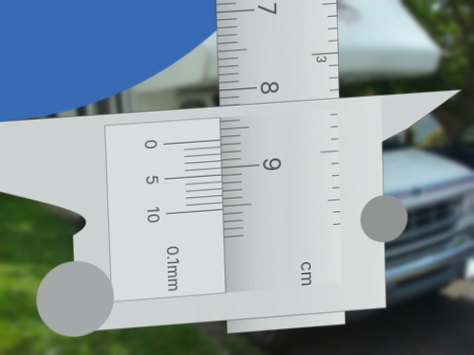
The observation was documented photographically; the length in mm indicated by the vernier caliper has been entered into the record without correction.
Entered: 86.4 mm
